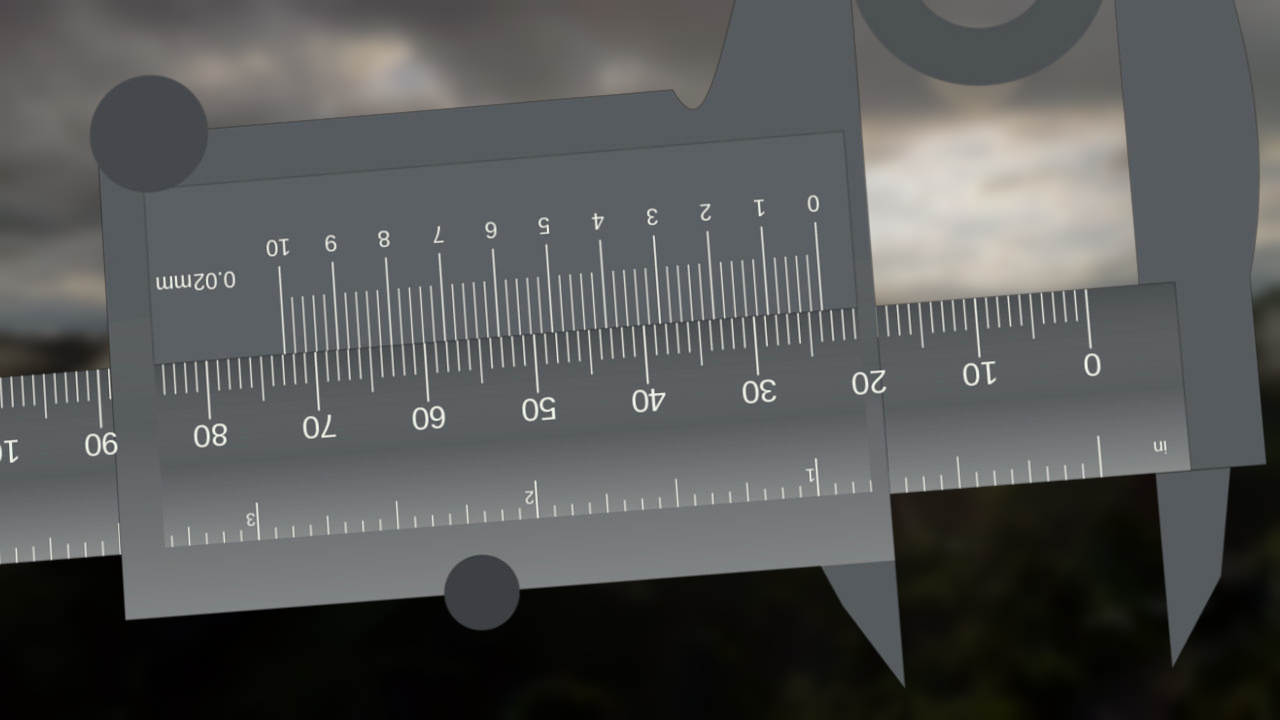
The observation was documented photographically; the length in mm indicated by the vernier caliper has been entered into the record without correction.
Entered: 23.8 mm
